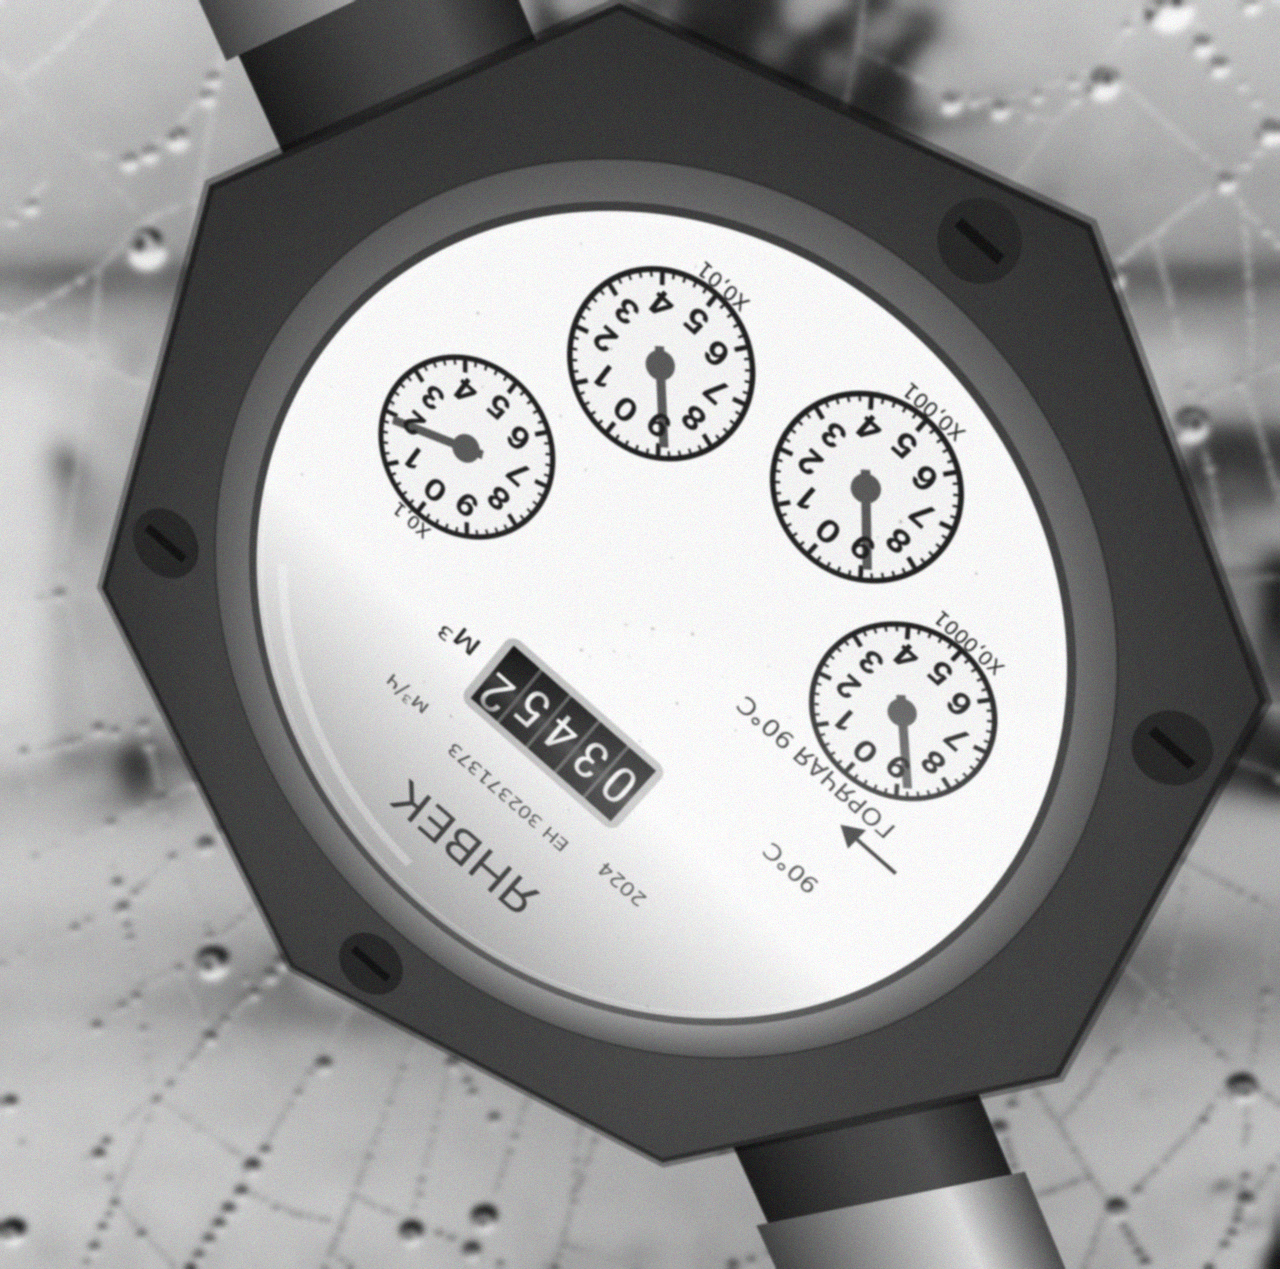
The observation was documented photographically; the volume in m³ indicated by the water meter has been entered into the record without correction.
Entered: 3452.1888 m³
